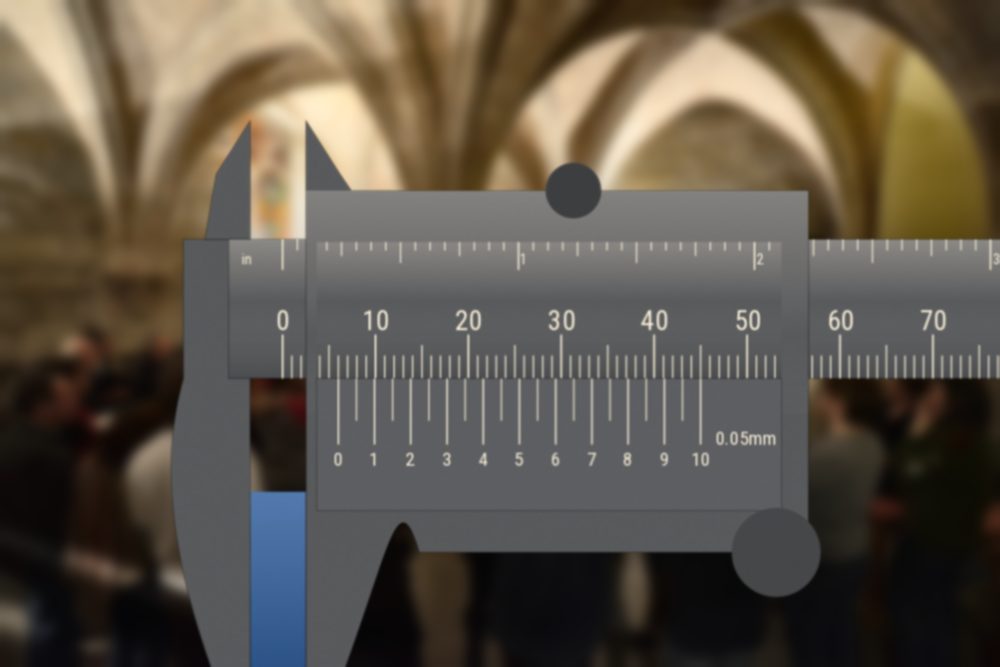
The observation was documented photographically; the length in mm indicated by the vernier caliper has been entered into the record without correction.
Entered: 6.0 mm
